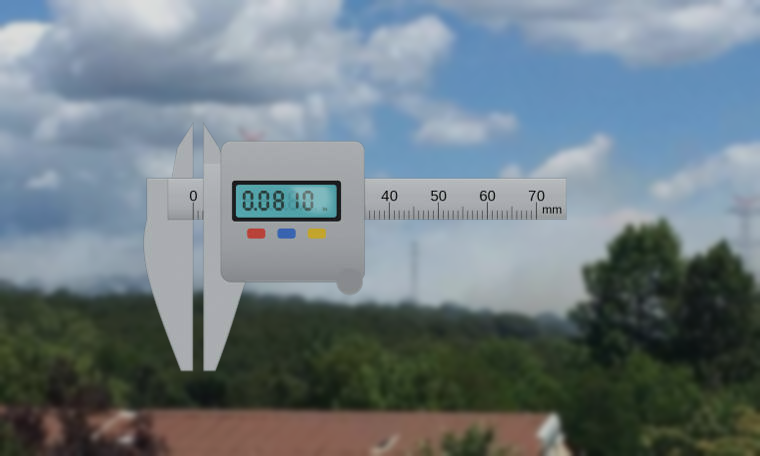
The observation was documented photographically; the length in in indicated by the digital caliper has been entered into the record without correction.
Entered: 0.0810 in
